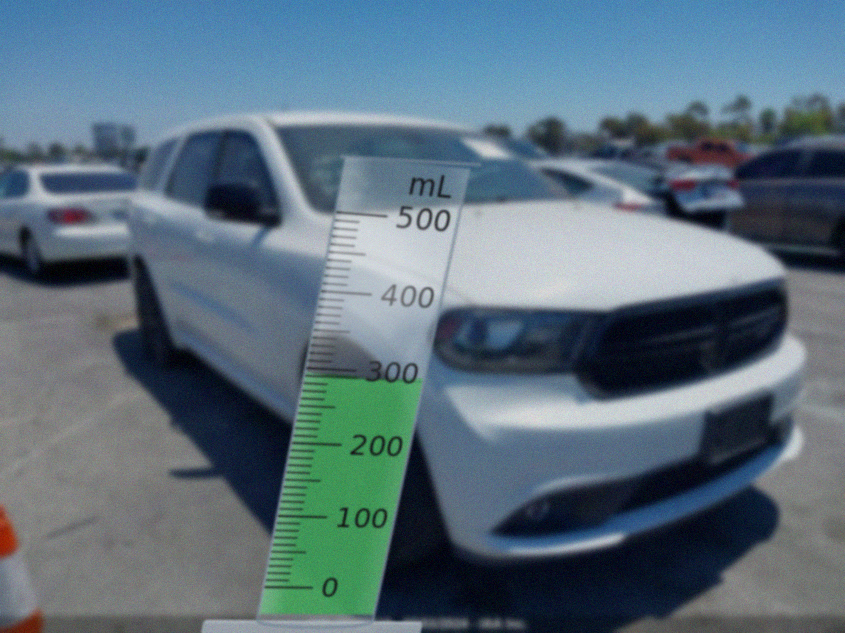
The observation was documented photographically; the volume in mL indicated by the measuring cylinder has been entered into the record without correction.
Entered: 290 mL
